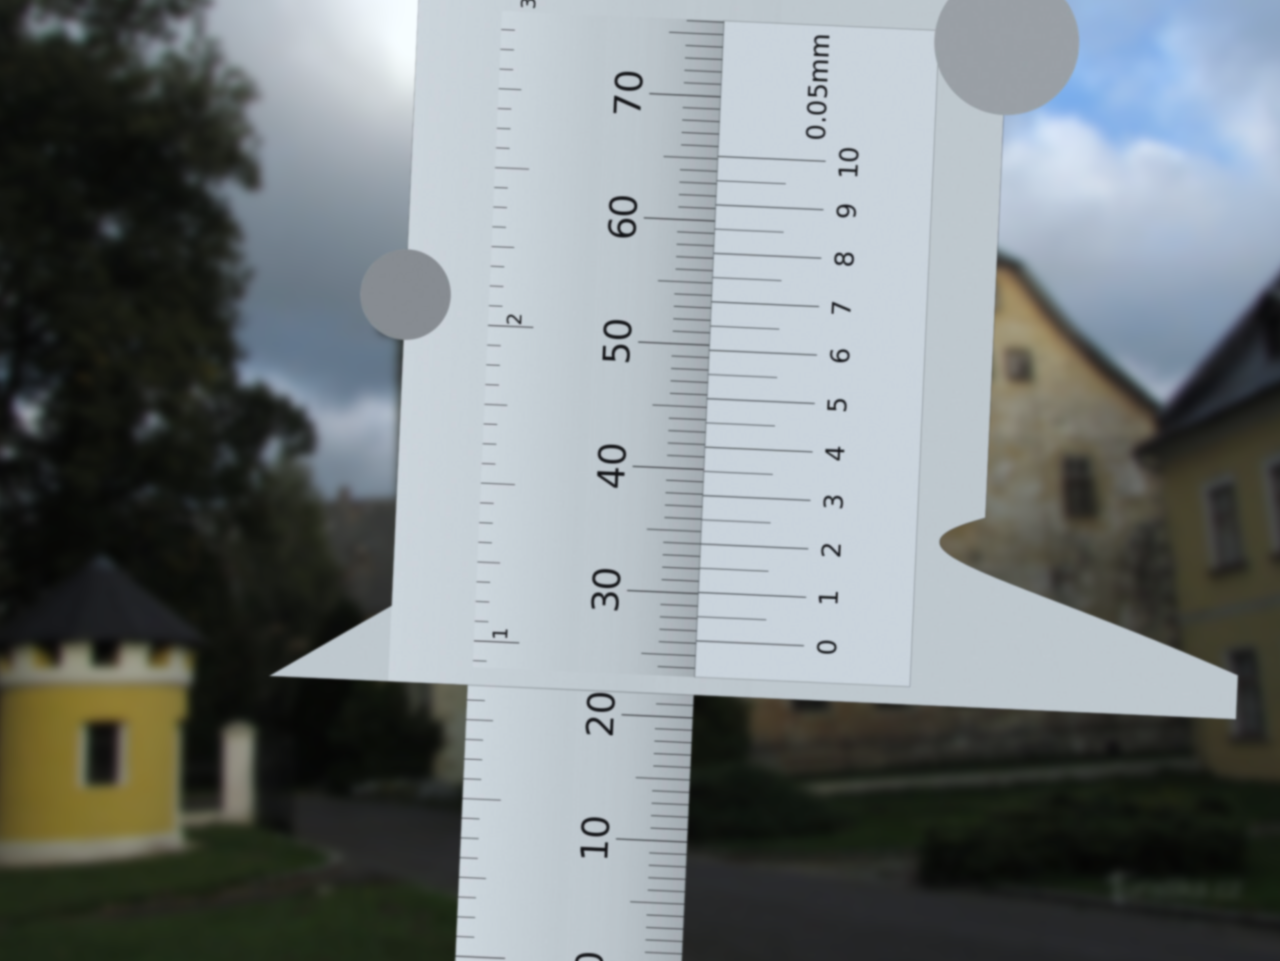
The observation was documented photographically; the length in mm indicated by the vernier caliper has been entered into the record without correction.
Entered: 26.2 mm
